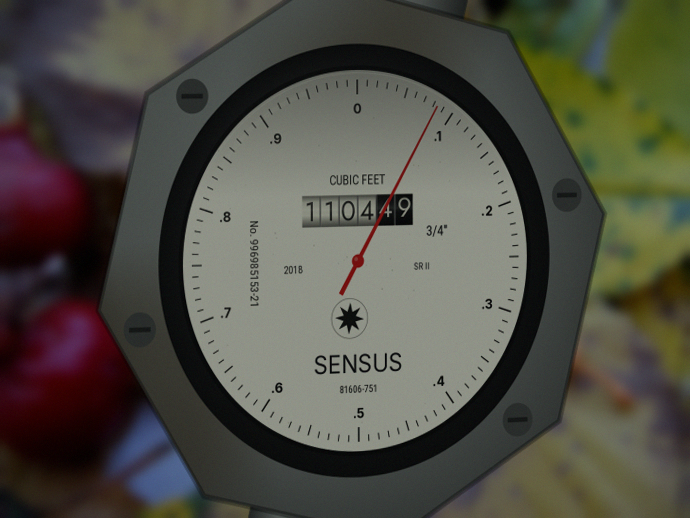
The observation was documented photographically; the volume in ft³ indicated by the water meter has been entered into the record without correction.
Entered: 110449.08 ft³
